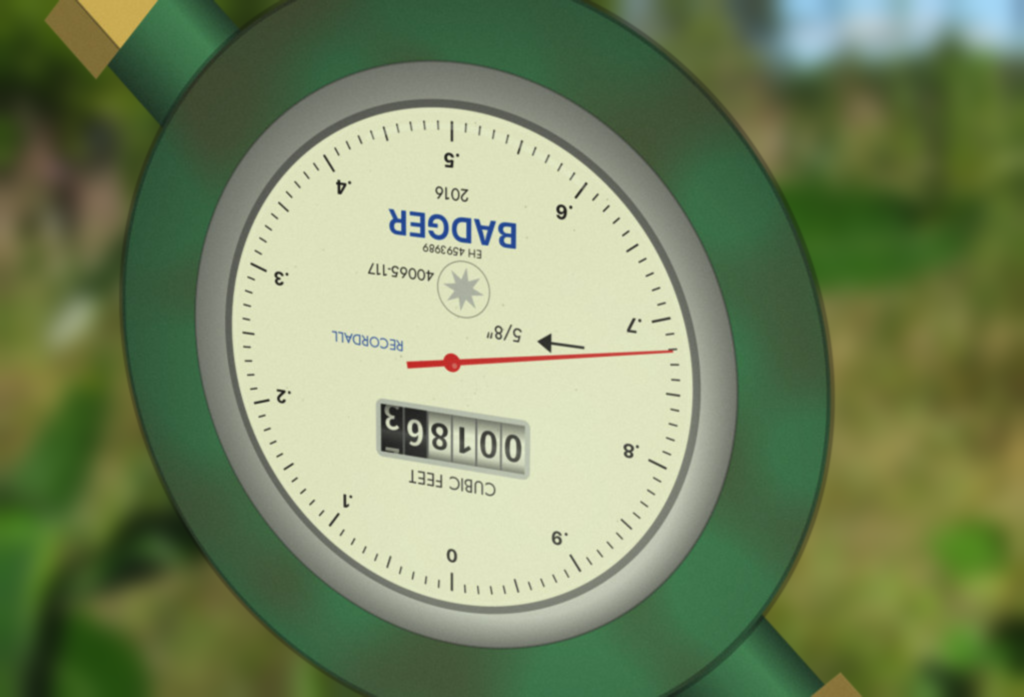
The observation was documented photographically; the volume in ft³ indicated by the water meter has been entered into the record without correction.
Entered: 1862.72 ft³
